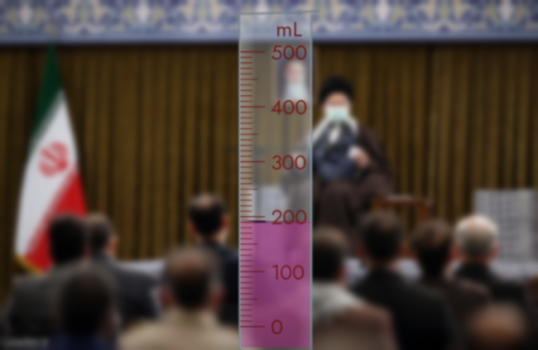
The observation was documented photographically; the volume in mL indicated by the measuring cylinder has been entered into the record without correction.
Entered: 190 mL
